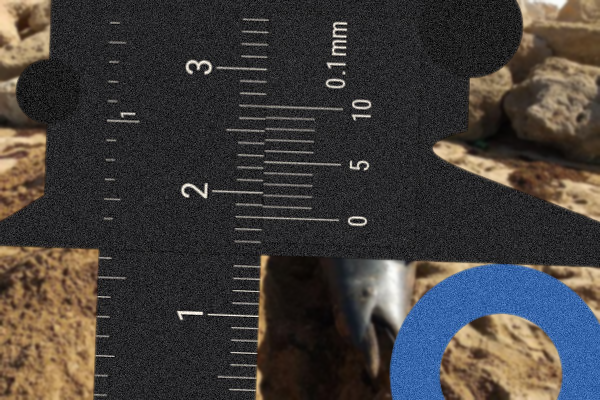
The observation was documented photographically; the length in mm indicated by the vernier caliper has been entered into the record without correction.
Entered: 18.0 mm
